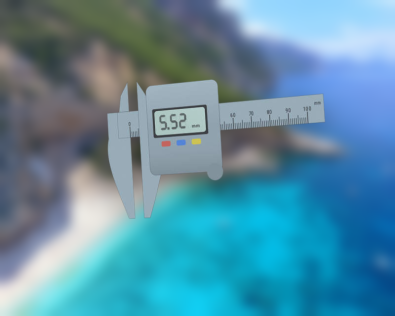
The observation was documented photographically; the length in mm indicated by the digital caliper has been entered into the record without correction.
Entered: 5.52 mm
